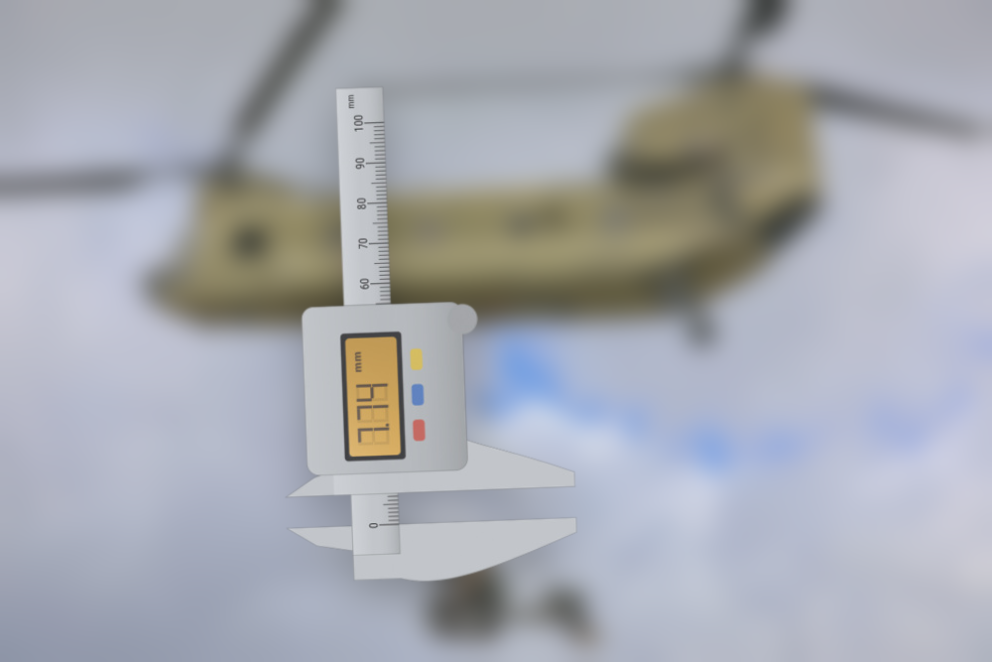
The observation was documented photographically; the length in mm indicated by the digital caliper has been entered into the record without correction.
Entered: 7.74 mm
